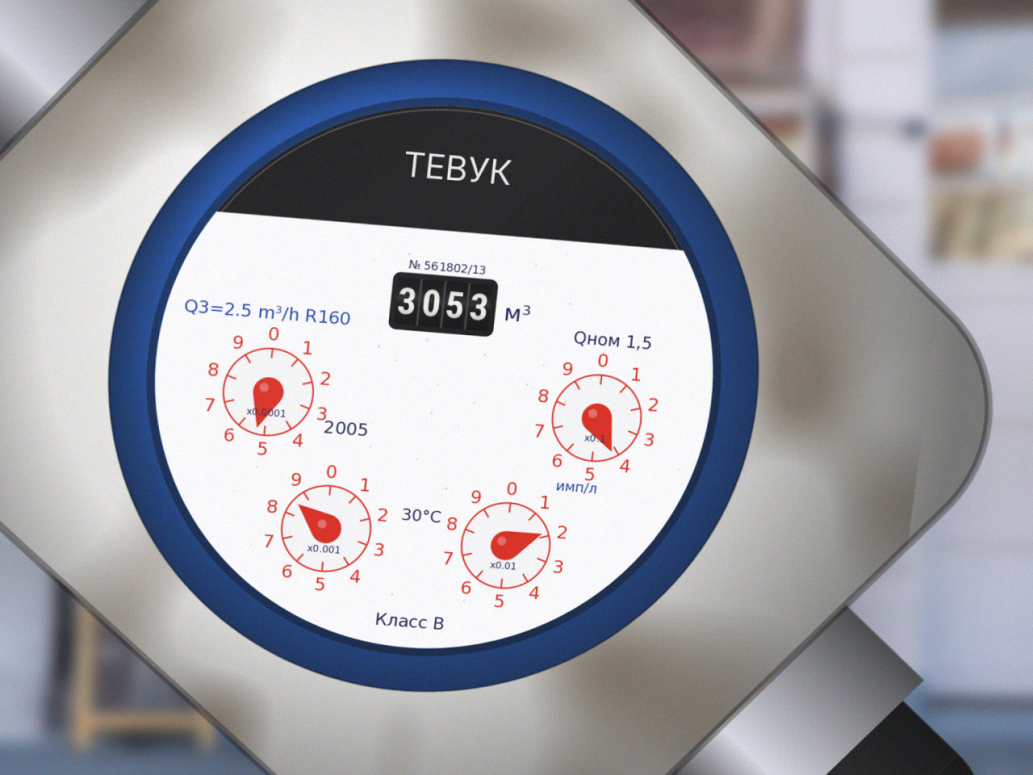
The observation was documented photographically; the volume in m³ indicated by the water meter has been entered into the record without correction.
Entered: 3053.4185 m³
